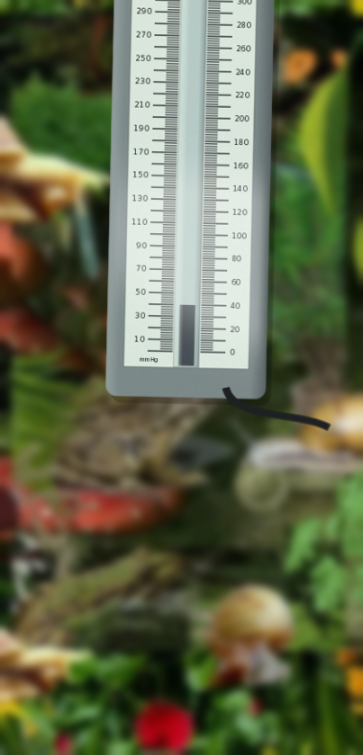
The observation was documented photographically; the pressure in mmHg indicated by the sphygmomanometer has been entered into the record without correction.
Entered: 40 mmHg
